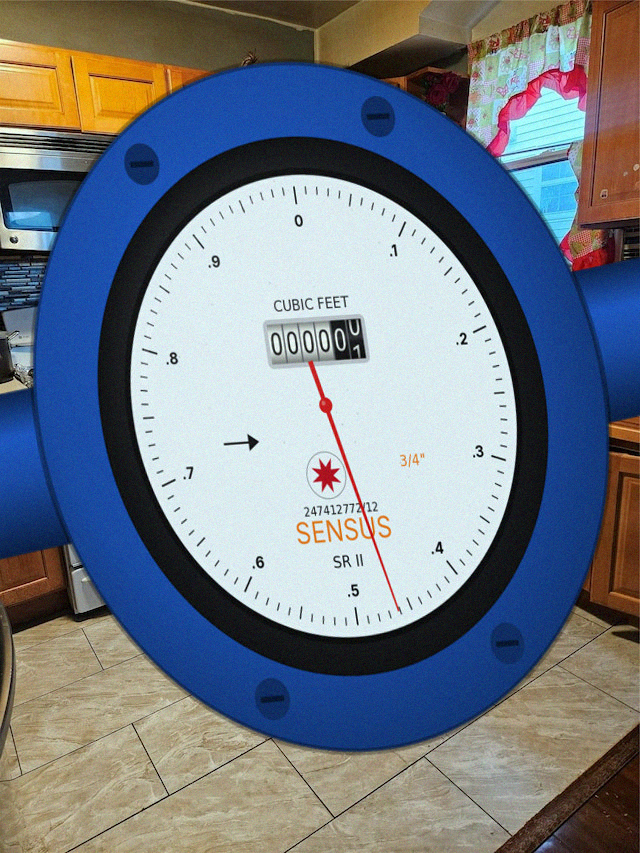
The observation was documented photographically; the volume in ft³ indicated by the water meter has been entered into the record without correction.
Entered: 0.46 ft³
